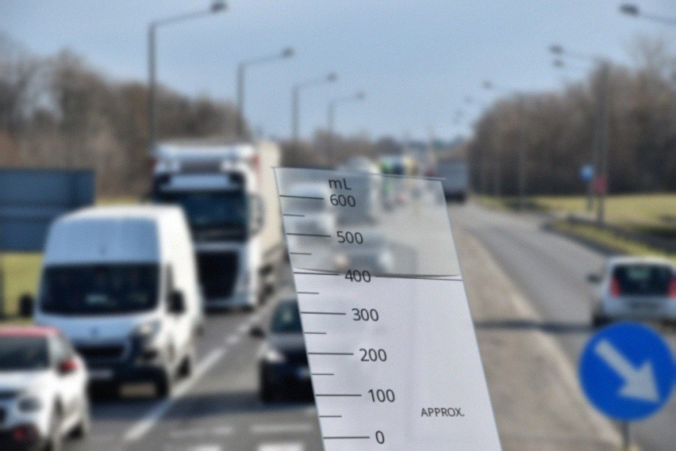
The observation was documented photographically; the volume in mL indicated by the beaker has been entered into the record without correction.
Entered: 400 mL
